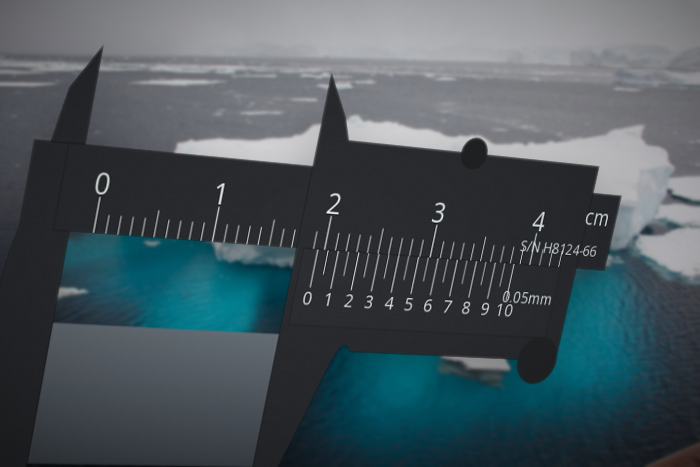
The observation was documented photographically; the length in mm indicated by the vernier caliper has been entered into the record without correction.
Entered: 19.4 mm
